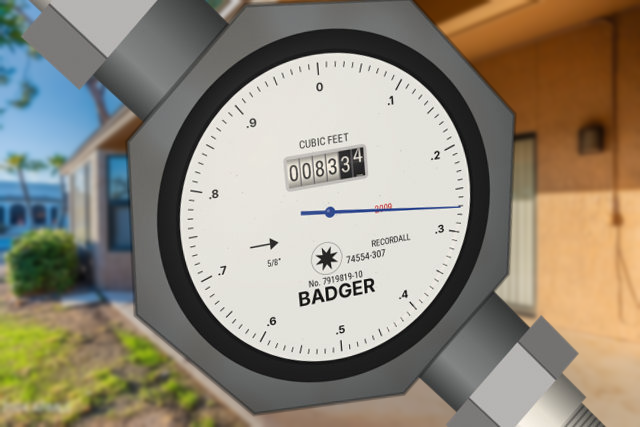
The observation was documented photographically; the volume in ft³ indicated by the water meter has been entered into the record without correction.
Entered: 8334.27 ft³
